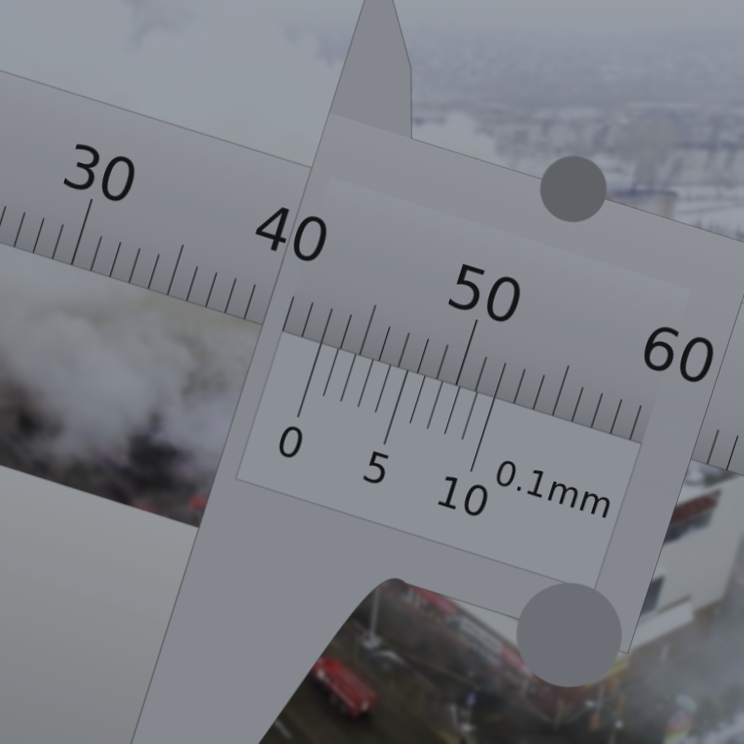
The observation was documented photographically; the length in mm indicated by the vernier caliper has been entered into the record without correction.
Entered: 43.0 mm
